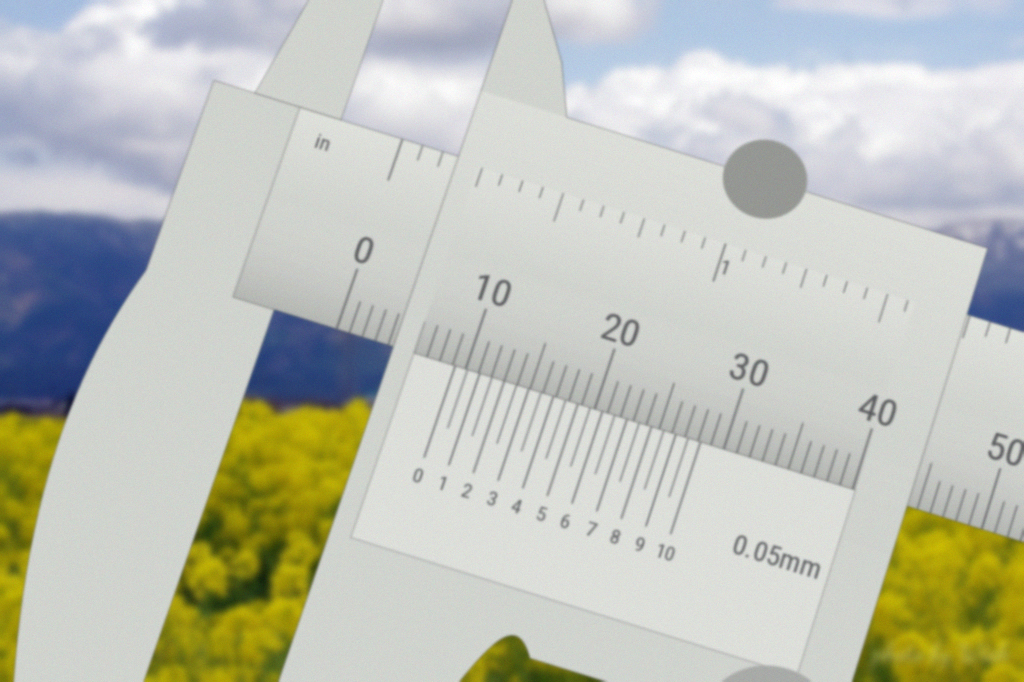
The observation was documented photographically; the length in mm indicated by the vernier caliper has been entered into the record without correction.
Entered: 9.2 mm
